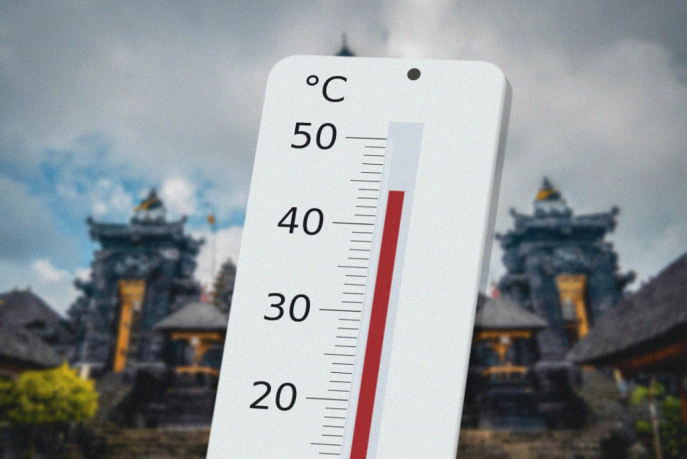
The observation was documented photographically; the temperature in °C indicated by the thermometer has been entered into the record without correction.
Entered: 44 °C
